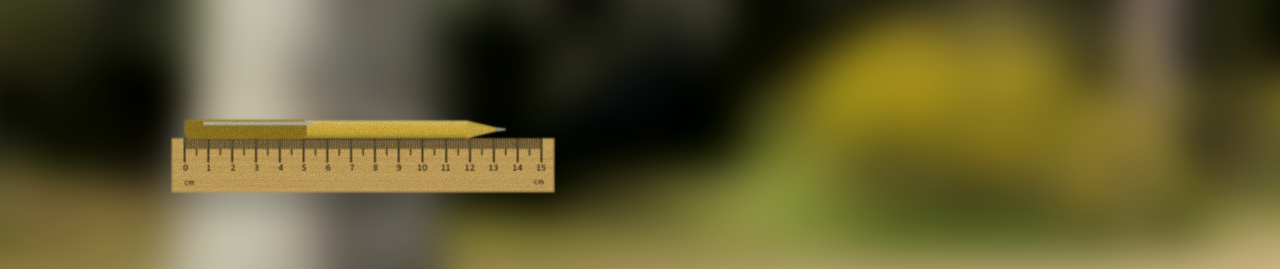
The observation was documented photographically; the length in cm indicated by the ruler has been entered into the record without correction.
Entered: 13.5 cm
